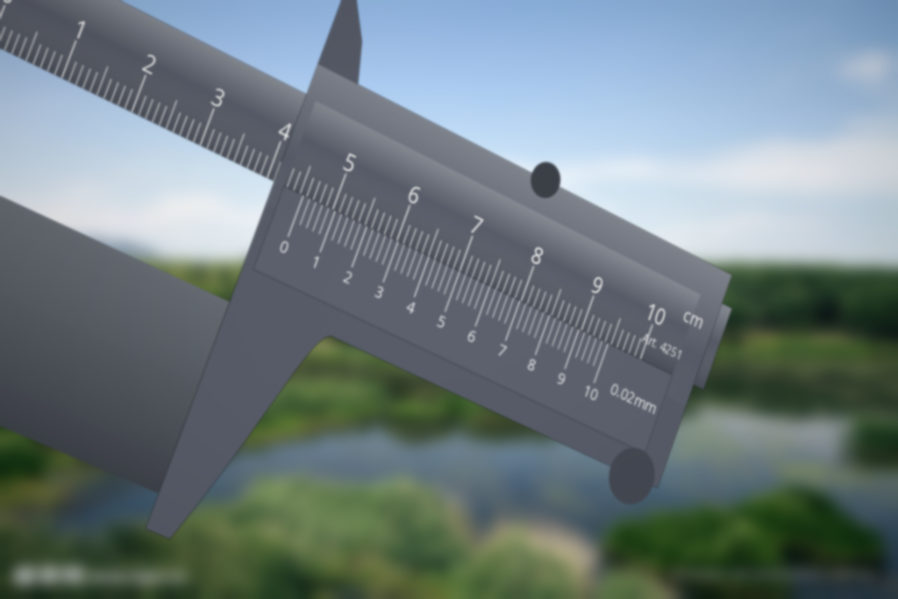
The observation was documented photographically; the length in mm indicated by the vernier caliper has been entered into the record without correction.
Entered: 45.5 mm
